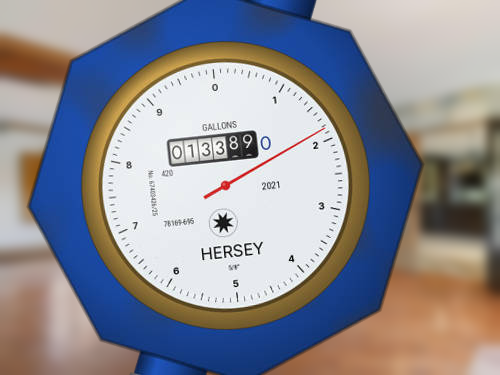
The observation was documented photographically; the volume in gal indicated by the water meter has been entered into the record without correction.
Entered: 133891.8 gal
